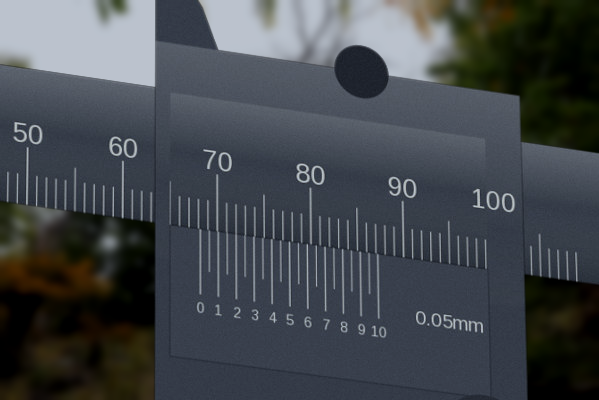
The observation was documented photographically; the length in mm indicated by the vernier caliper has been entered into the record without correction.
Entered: 68.2 mm
